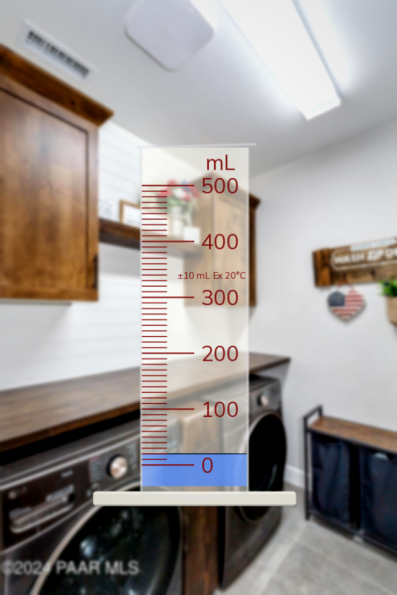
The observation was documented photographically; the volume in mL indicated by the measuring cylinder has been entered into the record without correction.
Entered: 20 mL
